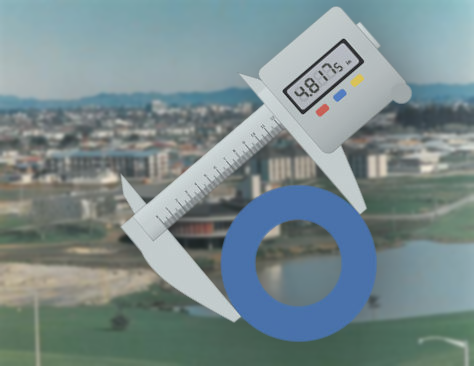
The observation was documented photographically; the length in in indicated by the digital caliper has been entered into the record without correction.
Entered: 4.8175 in
